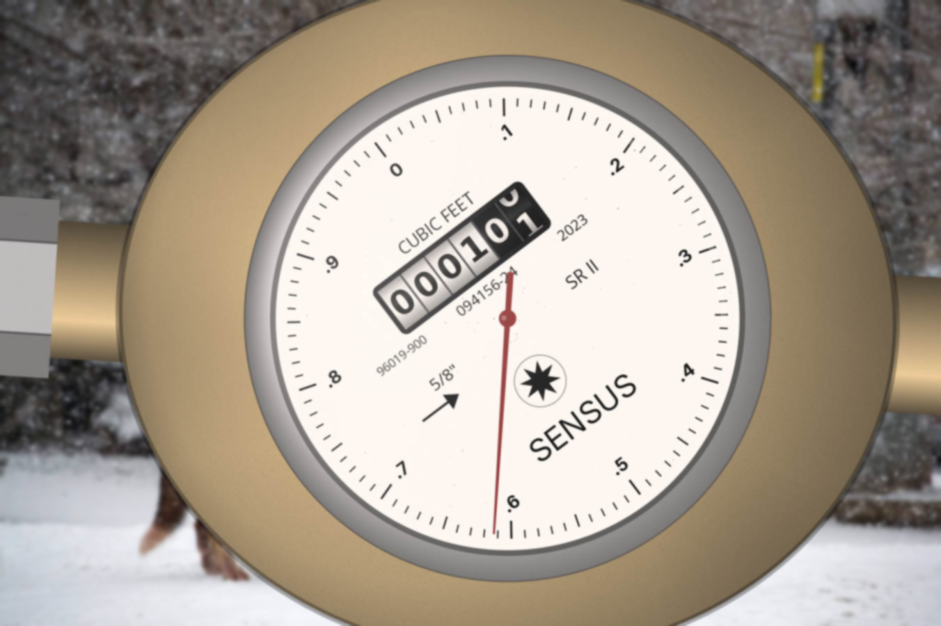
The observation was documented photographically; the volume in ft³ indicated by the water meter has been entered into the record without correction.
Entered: 100.61 ft³
